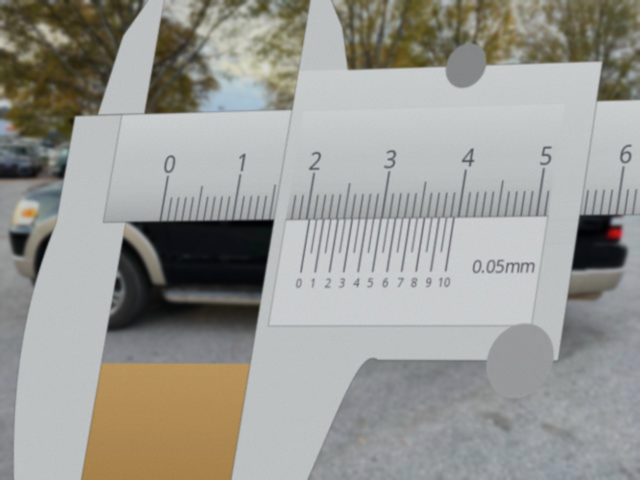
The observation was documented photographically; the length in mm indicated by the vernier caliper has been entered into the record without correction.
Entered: 20.4 mm
